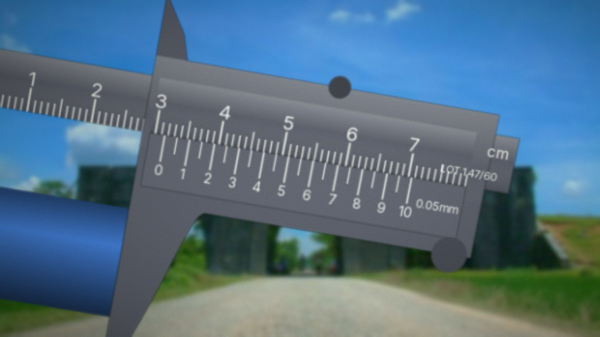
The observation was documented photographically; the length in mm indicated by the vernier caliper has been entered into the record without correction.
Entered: 31.5 mm
